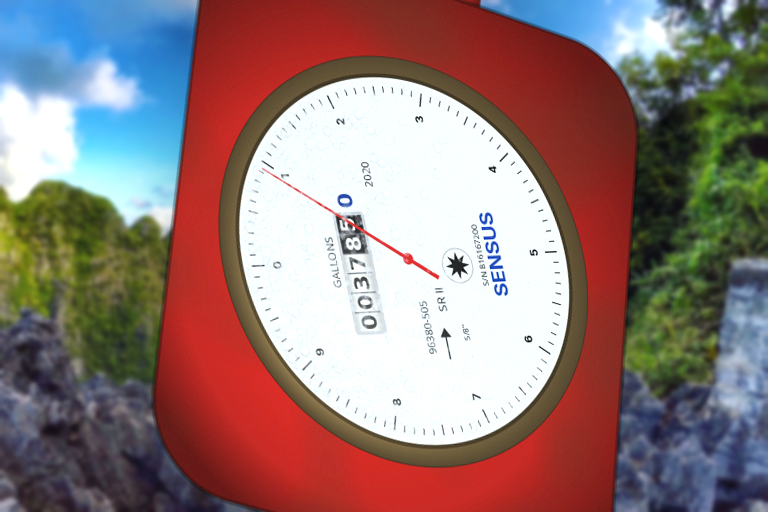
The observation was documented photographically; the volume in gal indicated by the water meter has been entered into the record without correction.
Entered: 37850.9 gal
